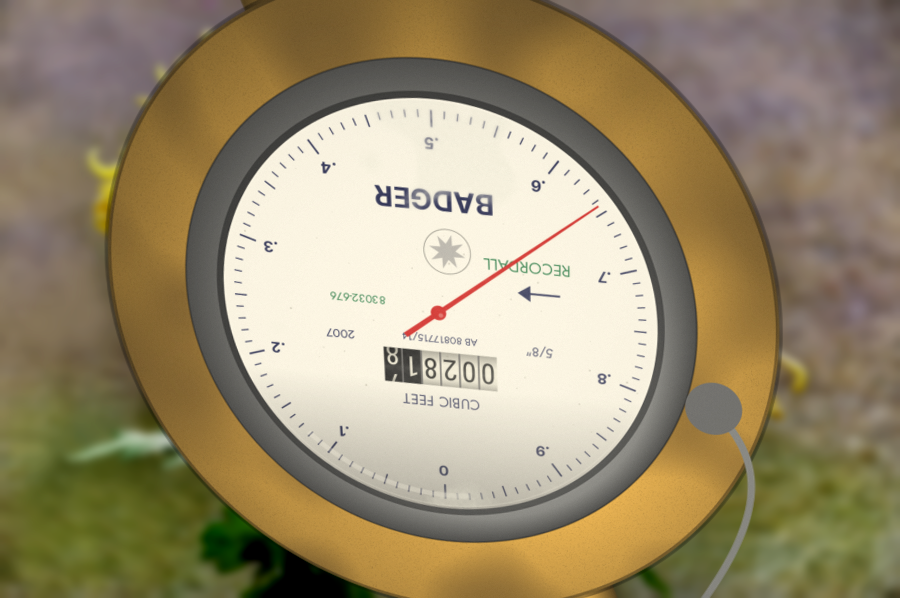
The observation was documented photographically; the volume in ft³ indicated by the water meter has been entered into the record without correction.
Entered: 2817.64 ft³
